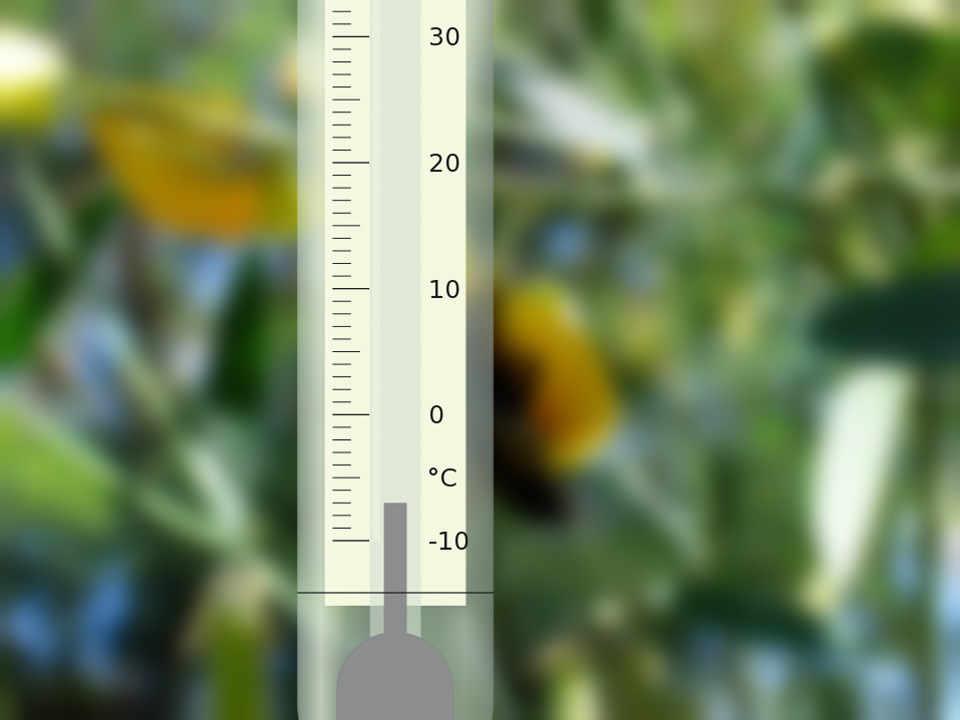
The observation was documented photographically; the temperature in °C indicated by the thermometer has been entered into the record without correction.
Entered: -7 °C
